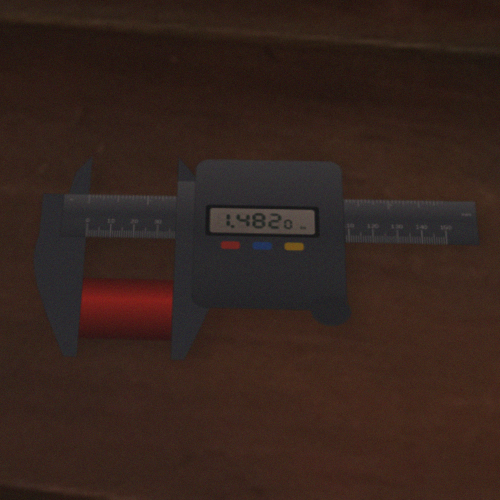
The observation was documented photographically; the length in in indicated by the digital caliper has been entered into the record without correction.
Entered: 1.4820 in
